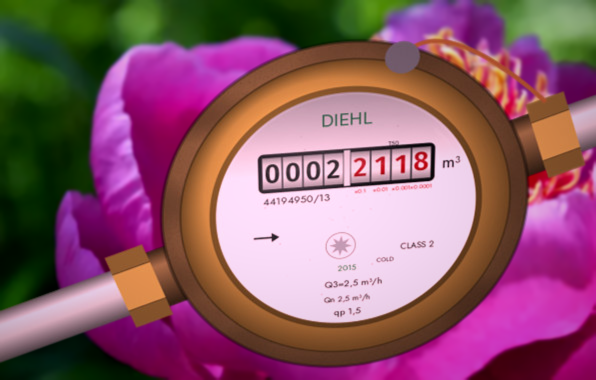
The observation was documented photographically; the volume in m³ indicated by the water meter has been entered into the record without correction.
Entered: 2.2118 m³
